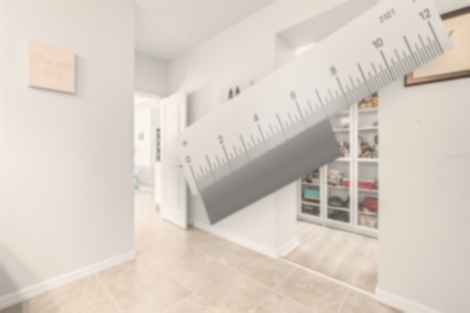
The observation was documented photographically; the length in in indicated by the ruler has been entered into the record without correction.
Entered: 7 in
